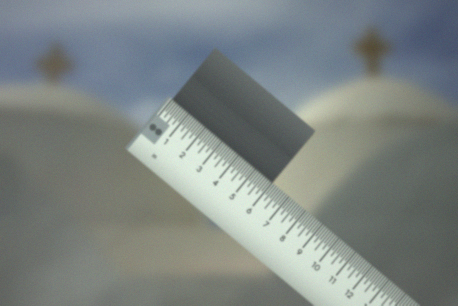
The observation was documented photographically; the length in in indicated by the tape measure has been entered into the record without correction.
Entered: 6 in
